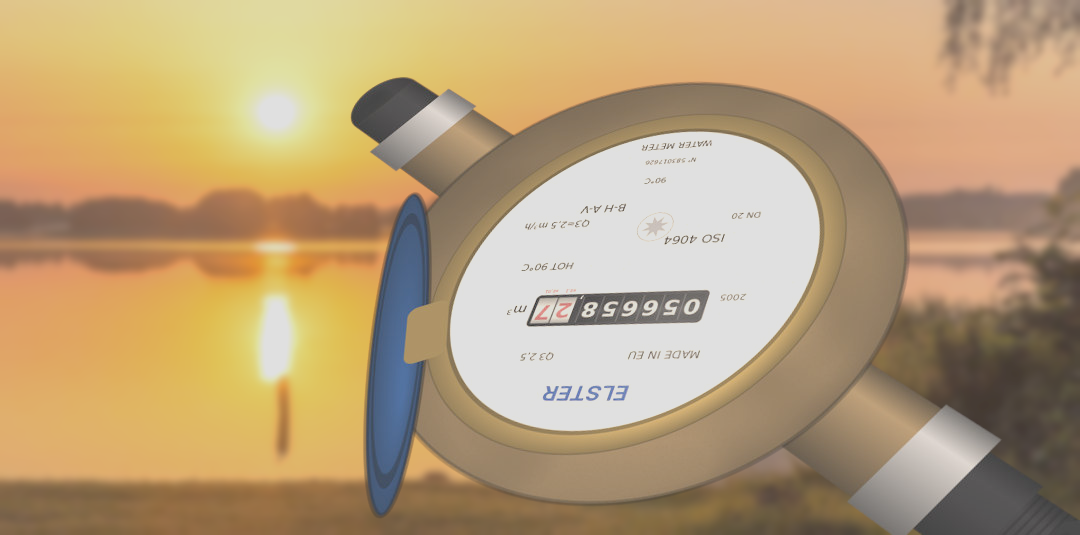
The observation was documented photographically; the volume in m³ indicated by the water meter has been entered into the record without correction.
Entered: 56658.27 m³
